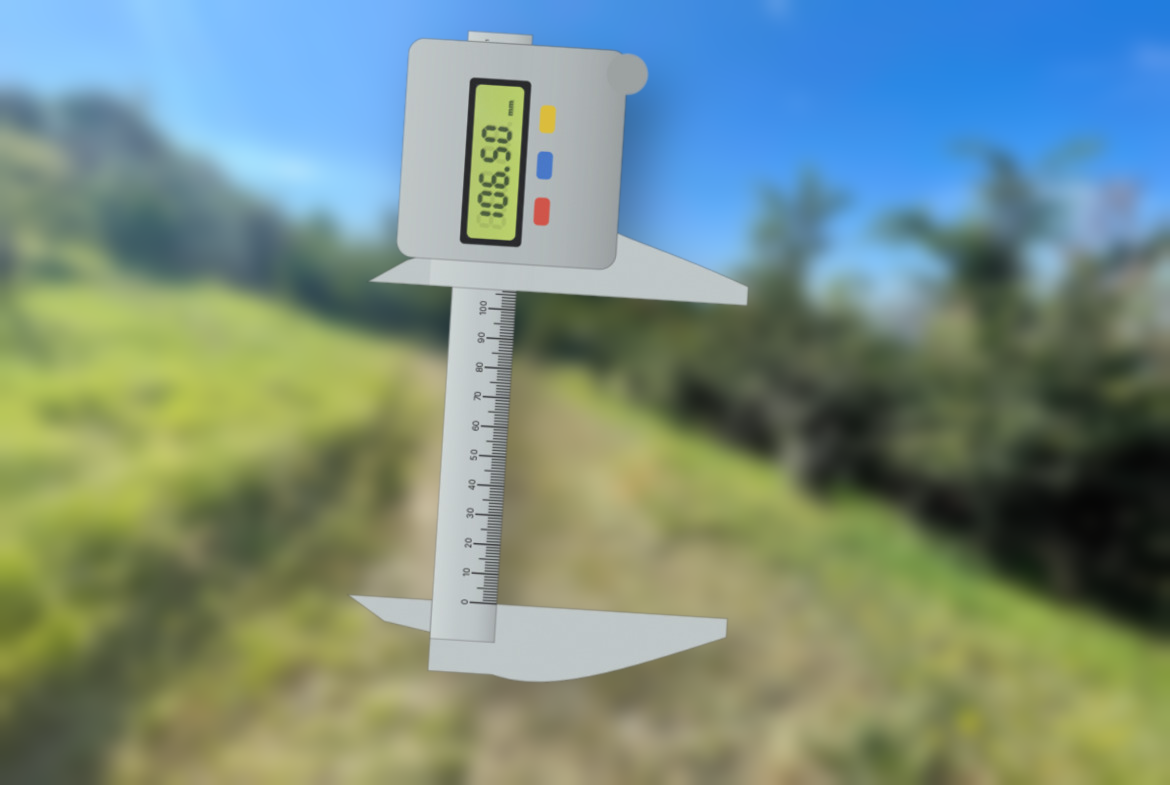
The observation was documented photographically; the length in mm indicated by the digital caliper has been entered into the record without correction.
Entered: 106.50 mm
